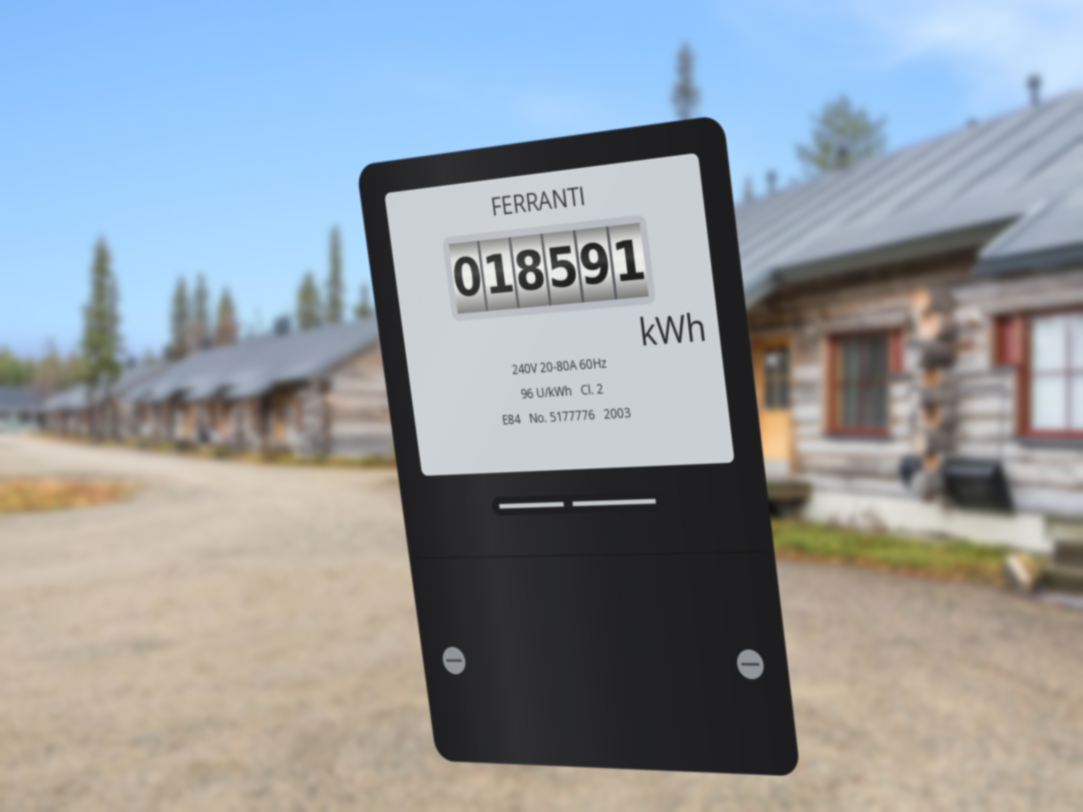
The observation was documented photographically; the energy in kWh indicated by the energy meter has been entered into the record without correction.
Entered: 18591 kWh
